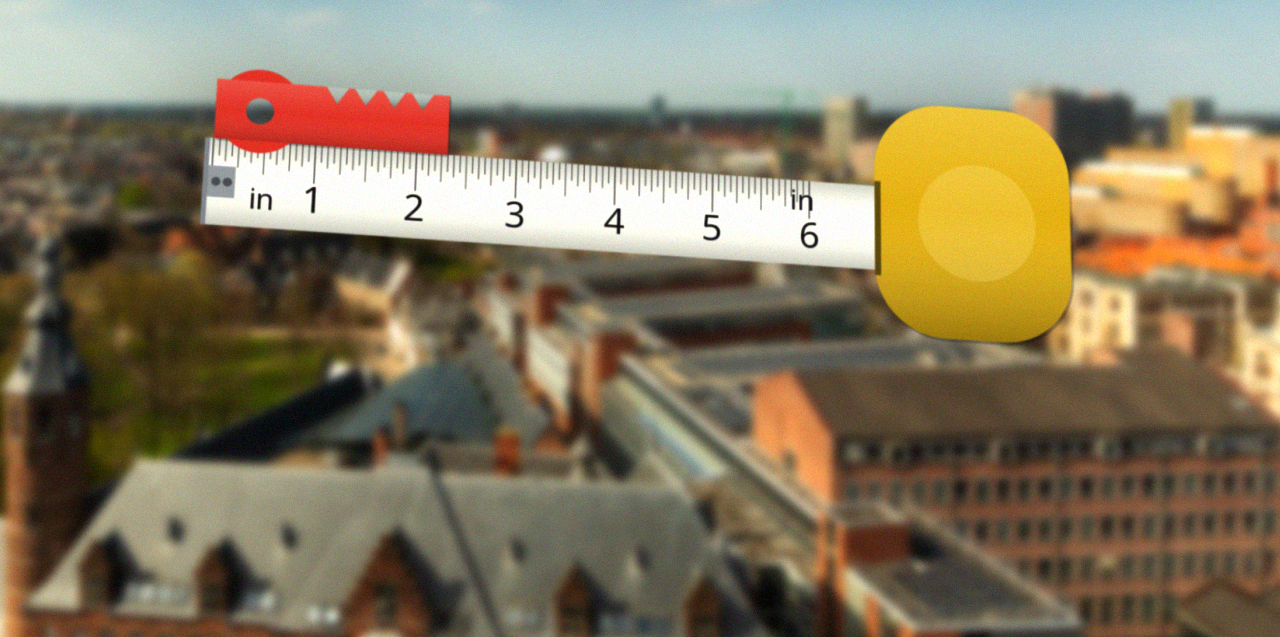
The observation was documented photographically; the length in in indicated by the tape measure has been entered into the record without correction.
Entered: 2.3125 in
